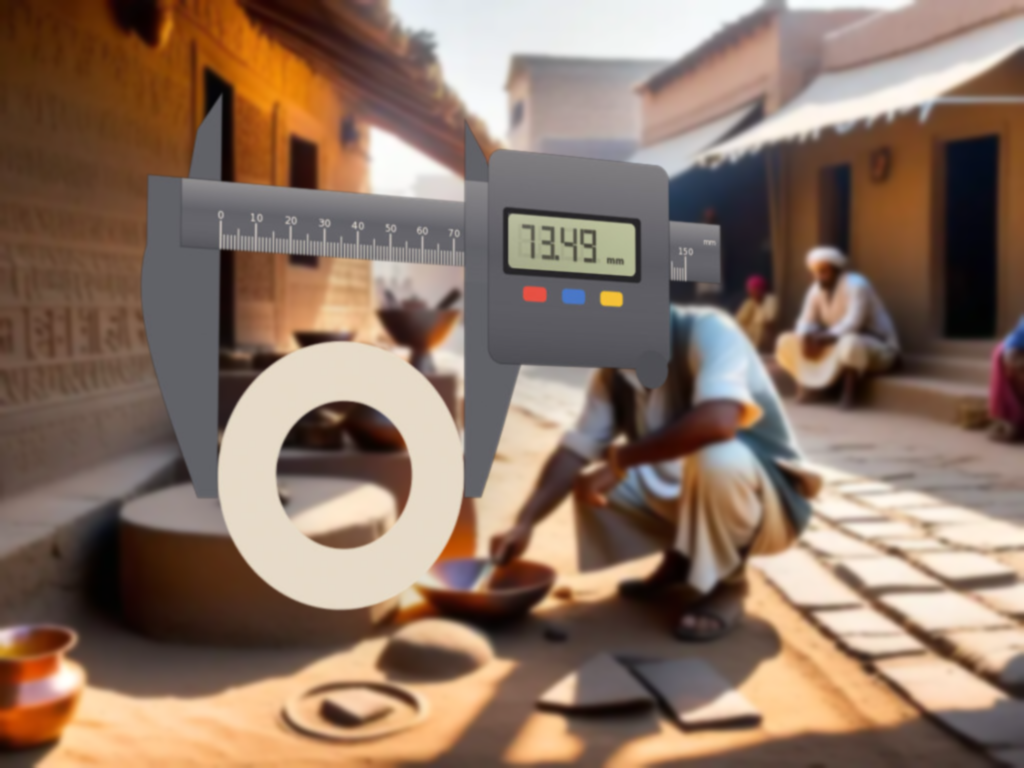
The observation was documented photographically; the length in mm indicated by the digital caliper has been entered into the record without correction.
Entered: 73.49 mm
